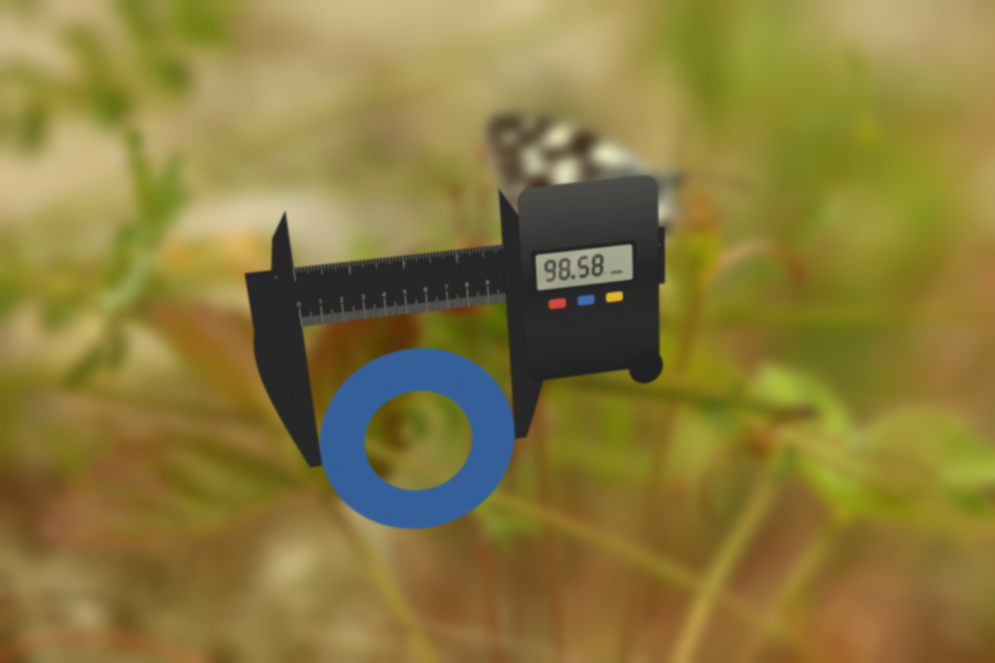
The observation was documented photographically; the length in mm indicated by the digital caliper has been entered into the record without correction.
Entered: 98.58 mm
